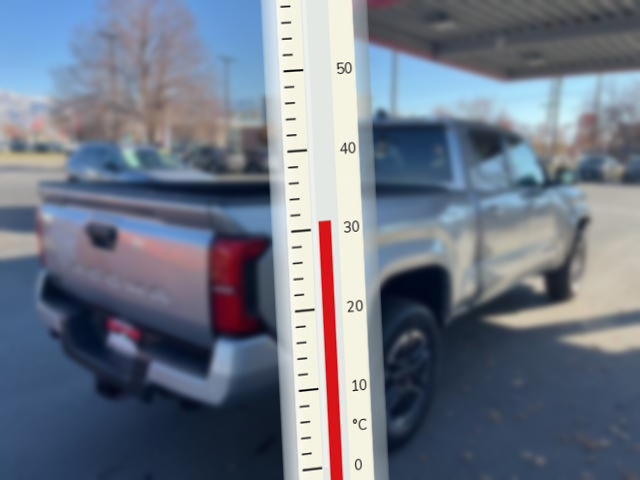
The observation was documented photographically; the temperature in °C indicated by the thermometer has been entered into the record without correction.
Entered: 31 °C
